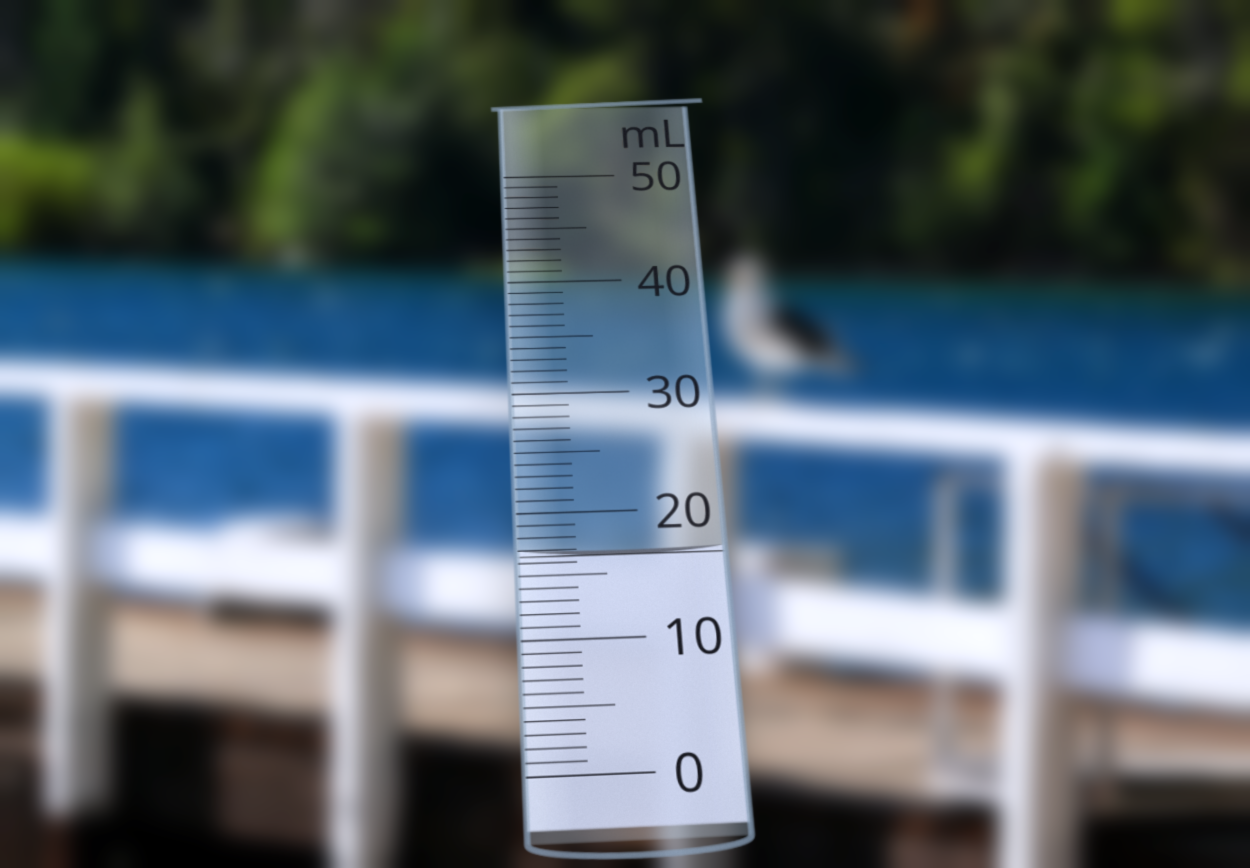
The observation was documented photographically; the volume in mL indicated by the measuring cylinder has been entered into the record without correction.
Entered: 16.5 mL
